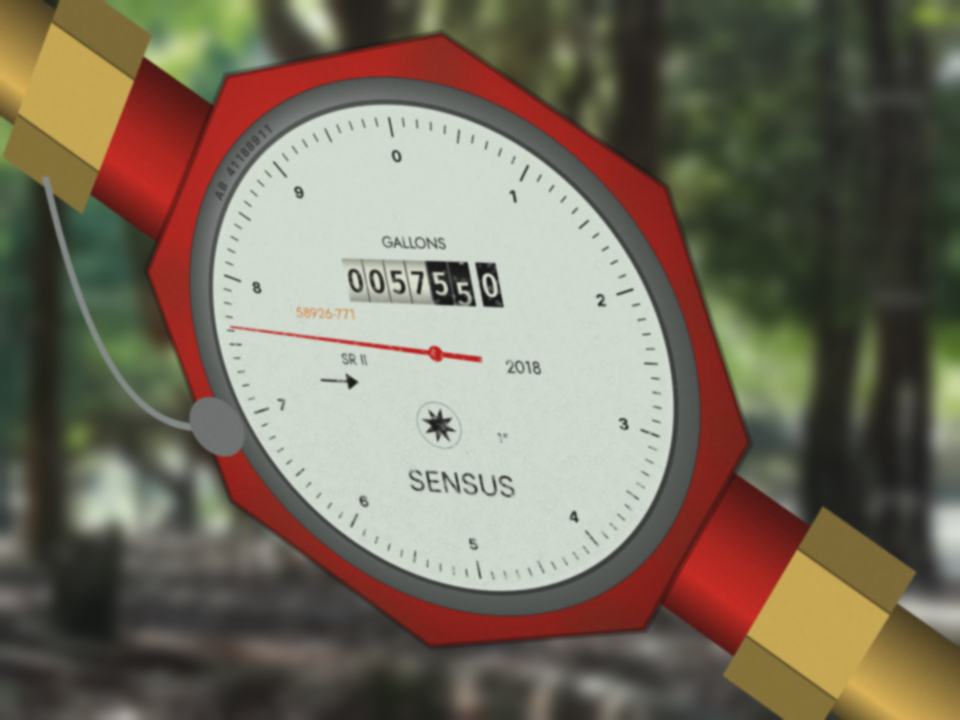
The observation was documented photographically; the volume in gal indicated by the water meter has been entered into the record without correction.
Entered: 57547.6 gal
